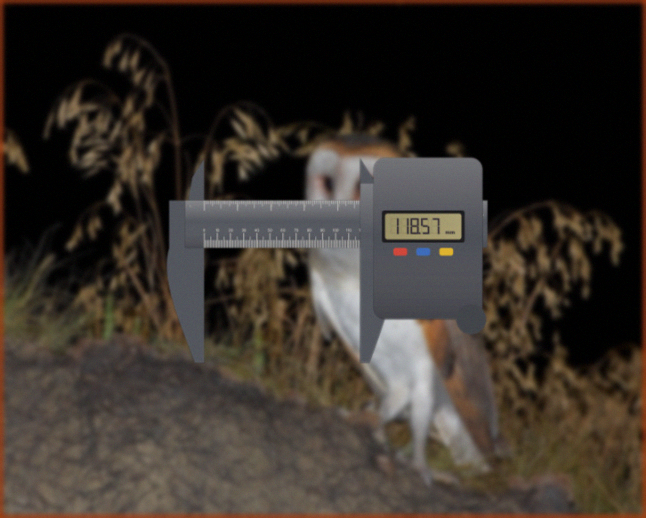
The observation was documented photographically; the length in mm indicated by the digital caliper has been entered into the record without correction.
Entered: 118.57 mm
